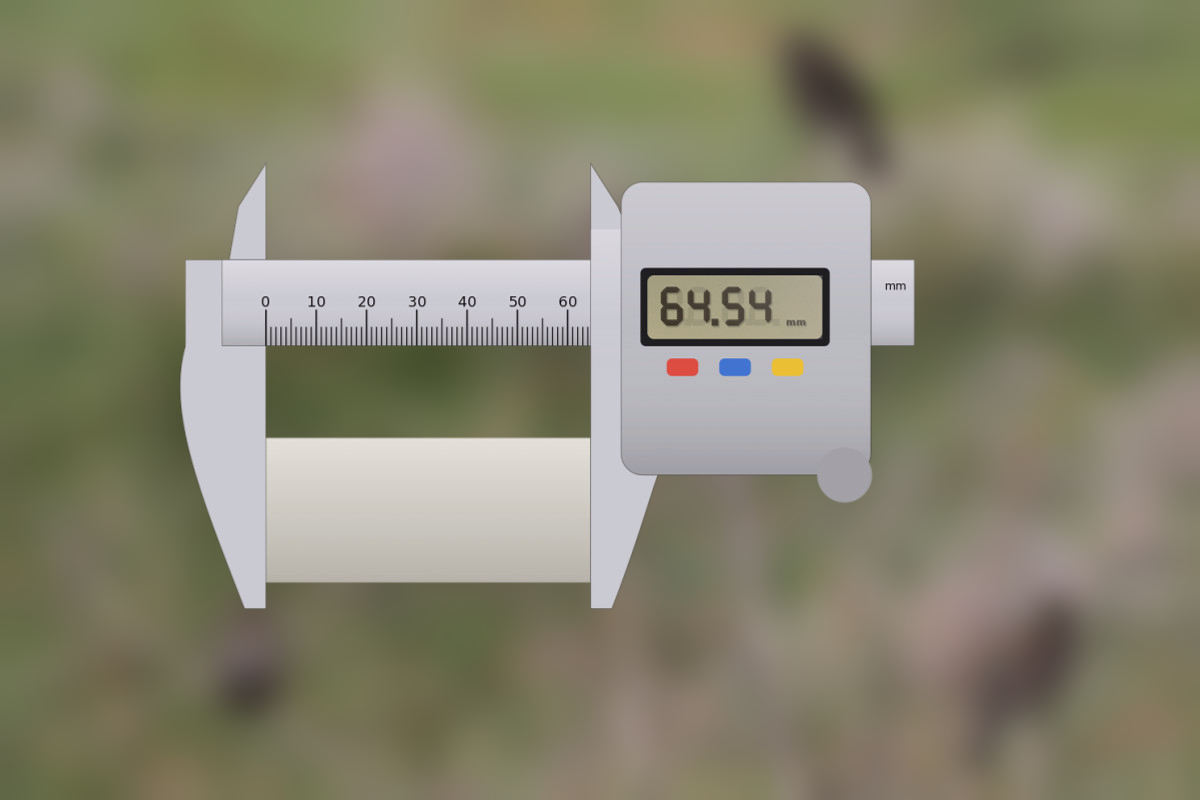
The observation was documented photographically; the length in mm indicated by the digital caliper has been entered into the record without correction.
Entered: 64.54 mm
